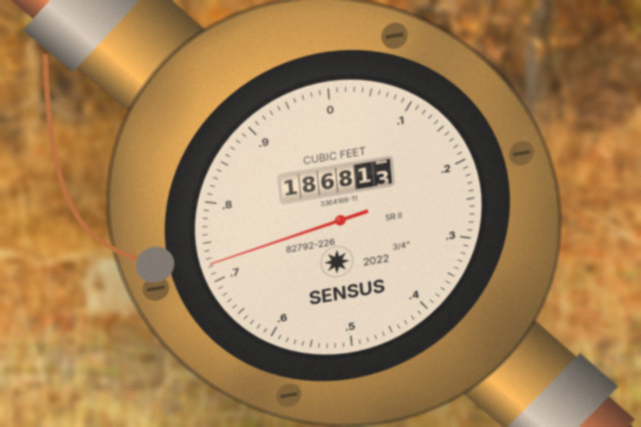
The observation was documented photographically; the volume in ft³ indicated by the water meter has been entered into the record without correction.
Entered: 186812.72 ft³
